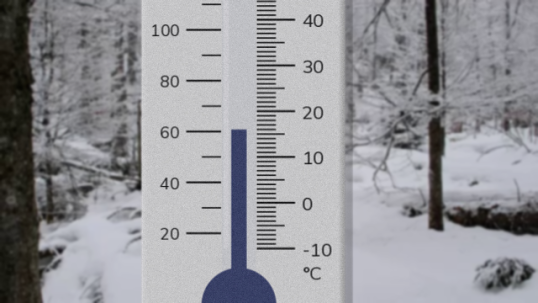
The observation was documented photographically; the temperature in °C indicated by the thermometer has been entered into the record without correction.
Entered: 16 °C
